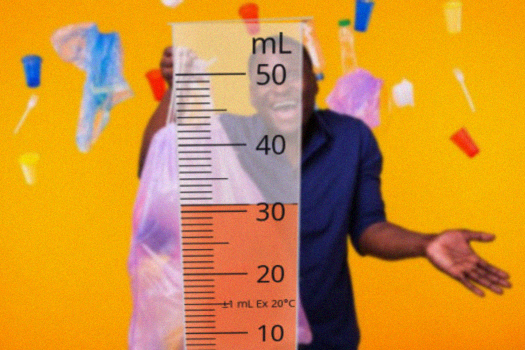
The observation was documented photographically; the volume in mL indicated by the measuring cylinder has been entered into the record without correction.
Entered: 31 mL
